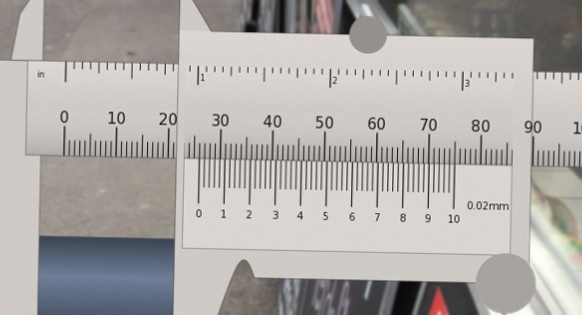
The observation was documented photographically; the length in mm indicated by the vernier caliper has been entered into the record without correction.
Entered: 26.0 mm
